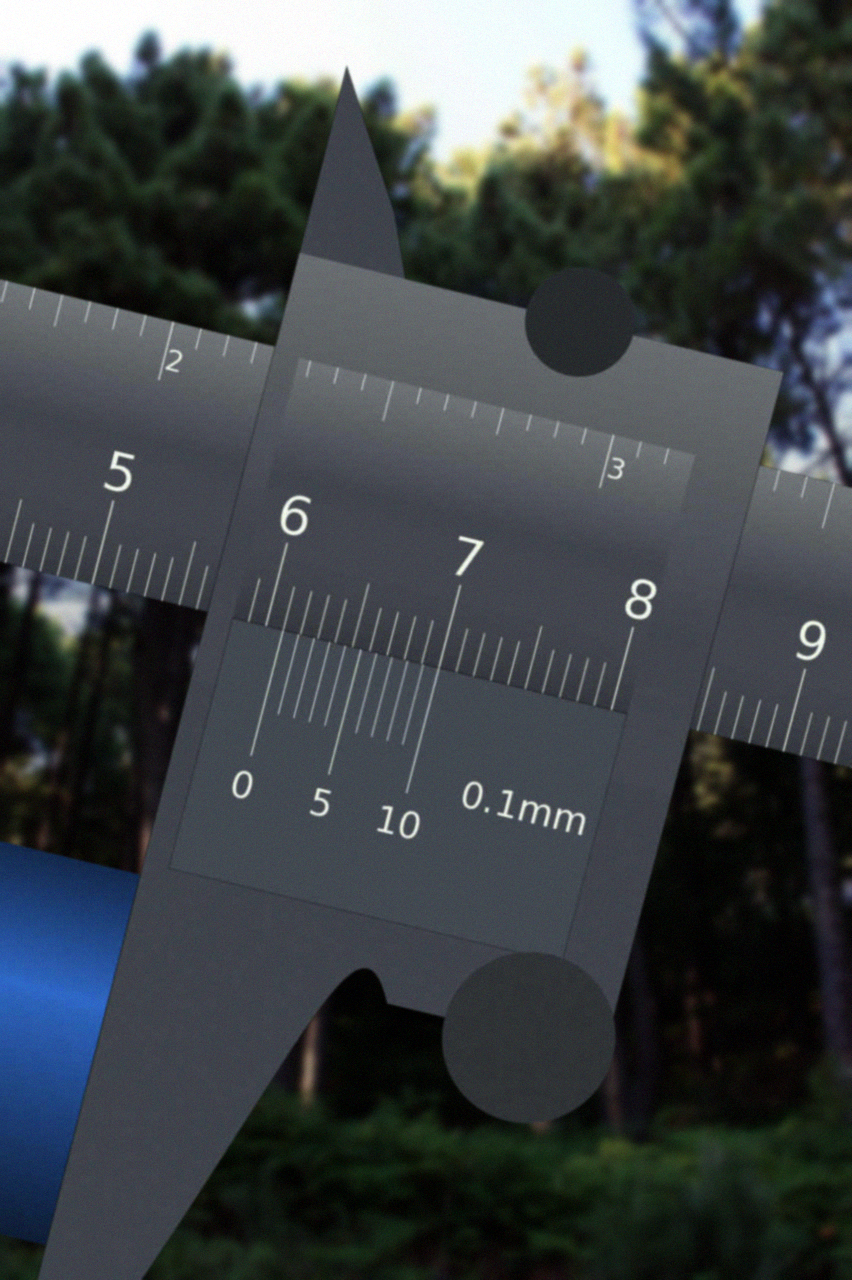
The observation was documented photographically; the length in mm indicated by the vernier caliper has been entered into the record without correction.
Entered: 61.0 mm
